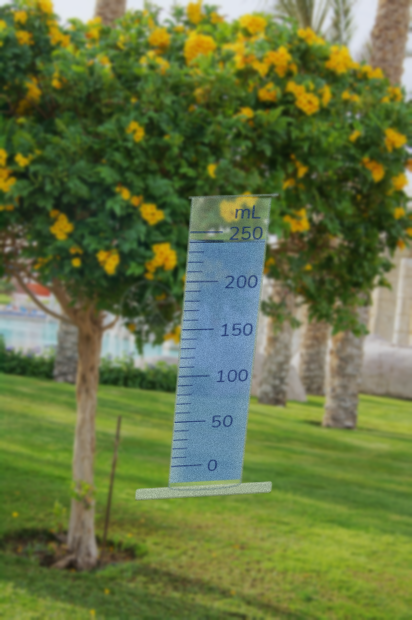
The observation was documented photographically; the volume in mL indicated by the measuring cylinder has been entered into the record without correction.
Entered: 240 mL
